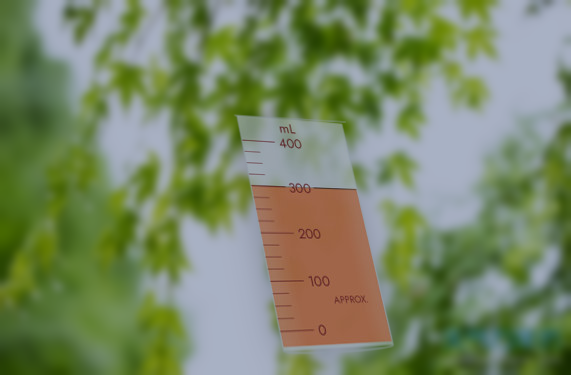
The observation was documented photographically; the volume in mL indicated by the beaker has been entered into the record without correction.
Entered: 300 mL
